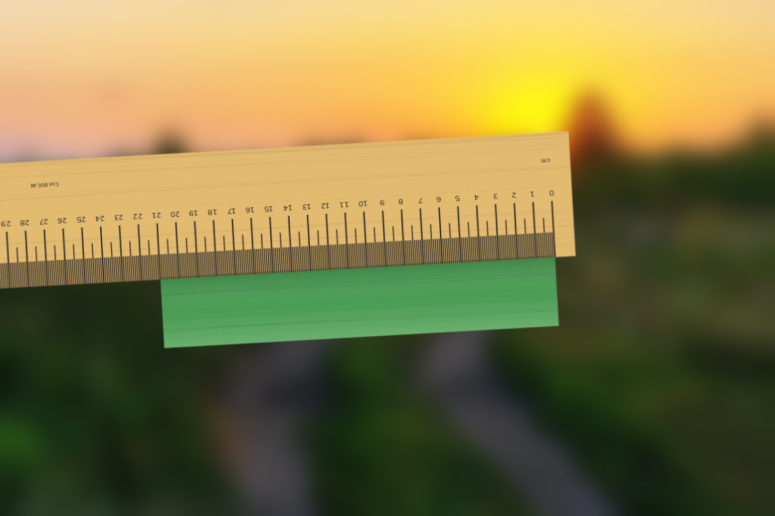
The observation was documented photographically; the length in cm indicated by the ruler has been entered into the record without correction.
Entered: 21 cm
